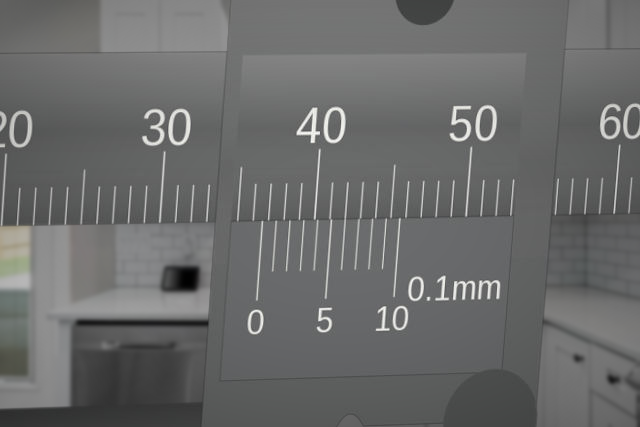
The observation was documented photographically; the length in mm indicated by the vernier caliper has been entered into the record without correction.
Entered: 36.6 mm
